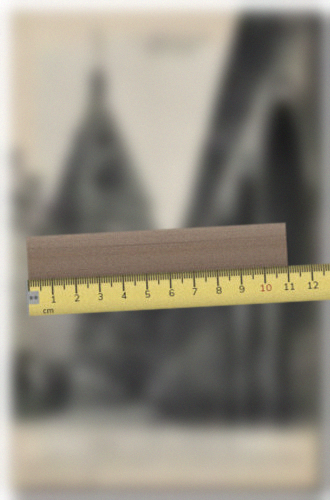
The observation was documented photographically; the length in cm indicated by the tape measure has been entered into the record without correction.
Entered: 11 cm
